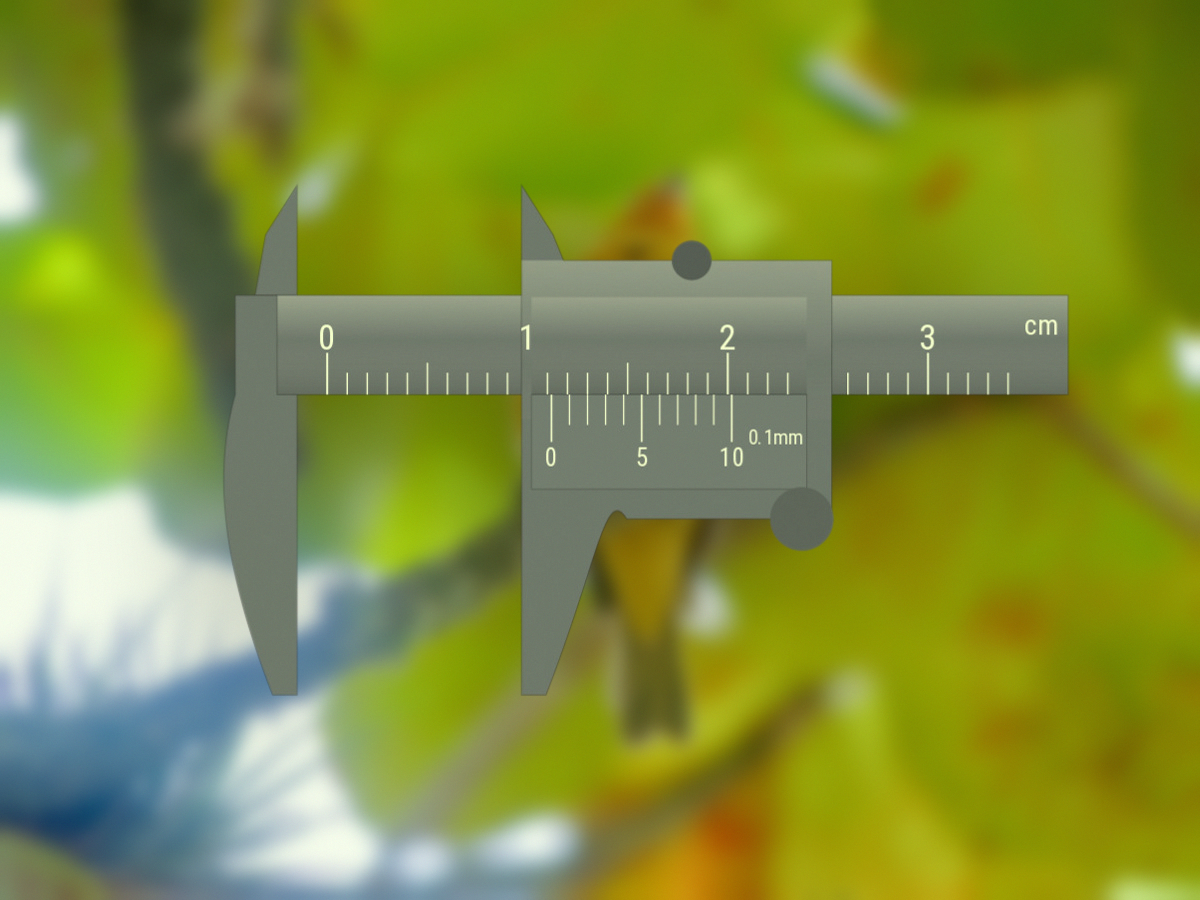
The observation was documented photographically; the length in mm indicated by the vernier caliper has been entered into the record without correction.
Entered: 11.2 mm
